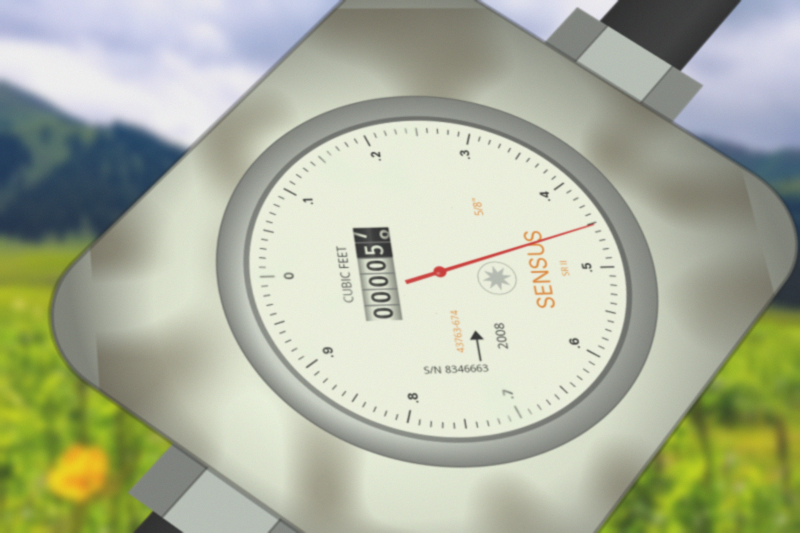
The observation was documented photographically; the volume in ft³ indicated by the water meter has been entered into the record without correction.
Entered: 57.45 ft³
